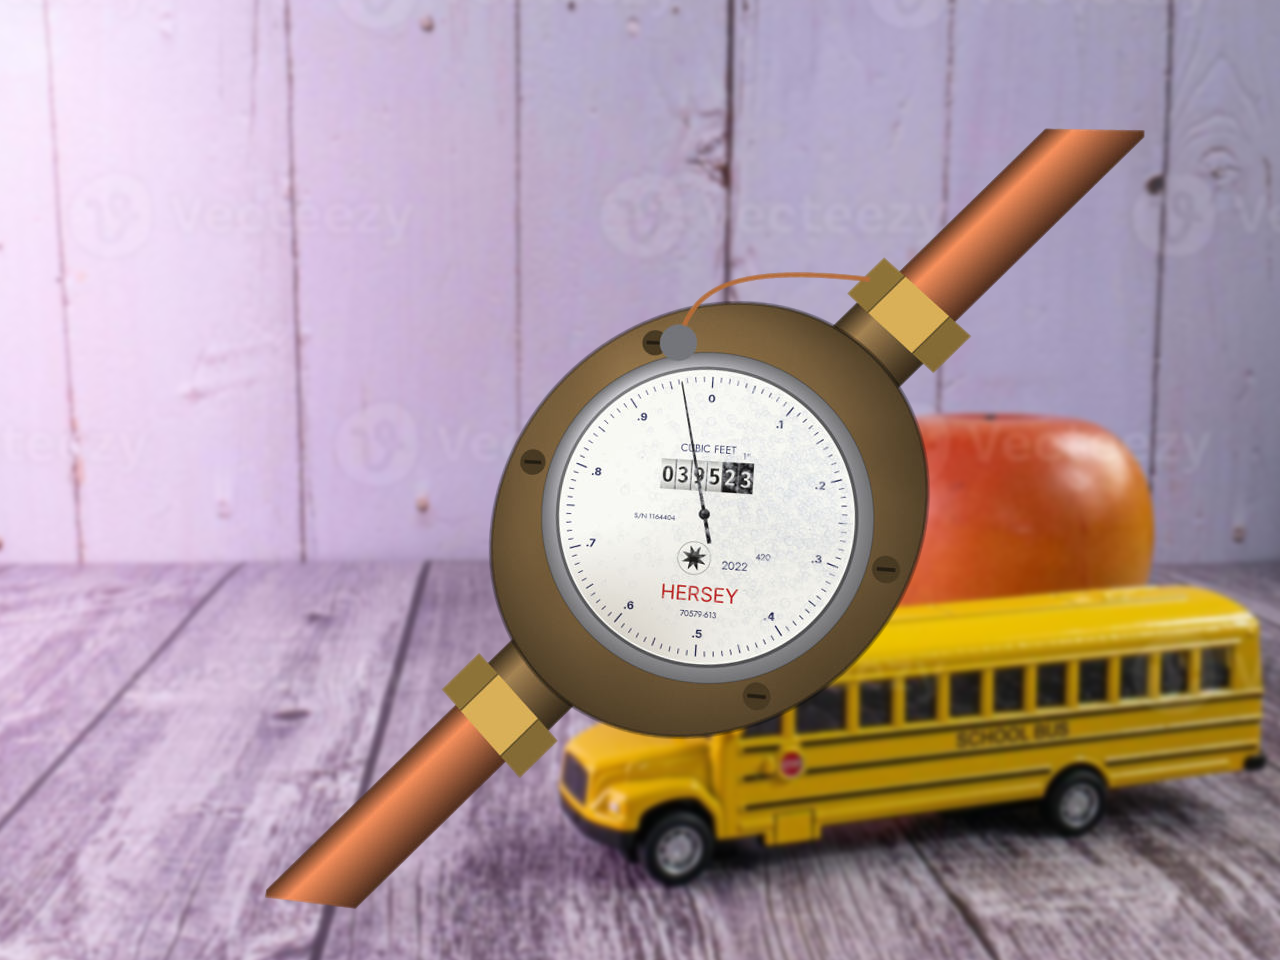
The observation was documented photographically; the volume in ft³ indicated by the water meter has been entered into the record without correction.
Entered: 39522.96 ft³
